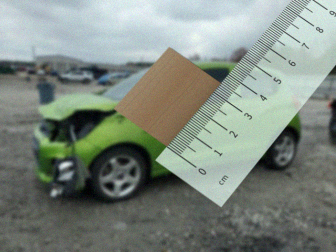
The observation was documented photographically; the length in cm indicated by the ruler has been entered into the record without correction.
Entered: 3.5 cm
